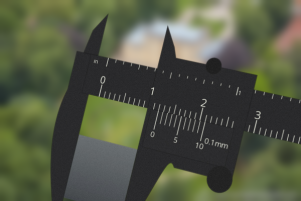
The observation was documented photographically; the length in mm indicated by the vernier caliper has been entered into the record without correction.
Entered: 12.0 mm
